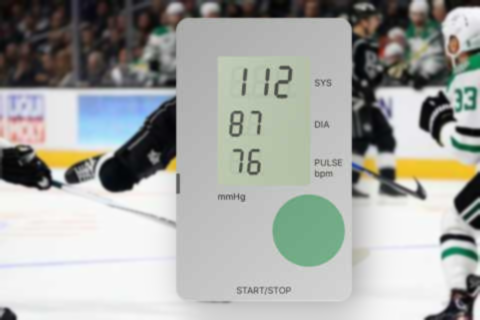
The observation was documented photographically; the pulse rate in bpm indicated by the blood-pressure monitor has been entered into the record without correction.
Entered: 76 bpm
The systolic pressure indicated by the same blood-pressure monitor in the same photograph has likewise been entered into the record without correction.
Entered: 112 mmHg
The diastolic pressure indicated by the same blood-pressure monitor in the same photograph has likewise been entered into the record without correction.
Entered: 87 mmHg
